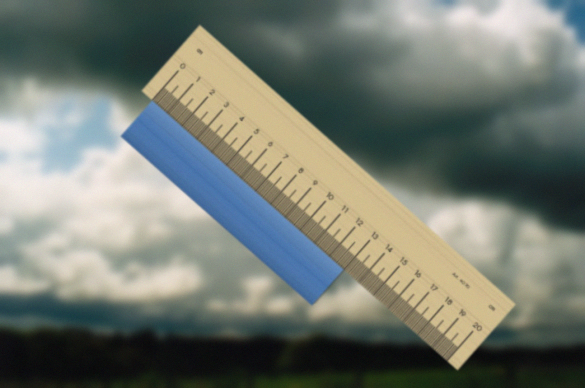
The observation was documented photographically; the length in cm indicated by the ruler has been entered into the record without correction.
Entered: 13 cm
